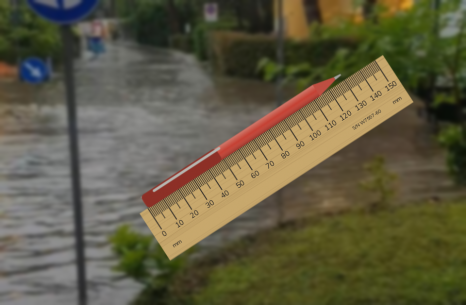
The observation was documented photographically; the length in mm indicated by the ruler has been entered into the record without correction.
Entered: 130 mm
